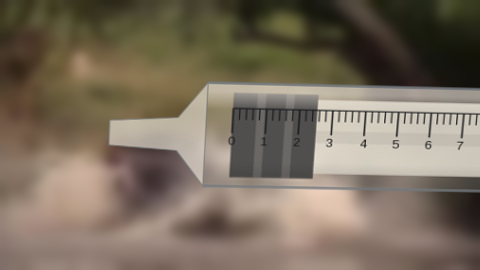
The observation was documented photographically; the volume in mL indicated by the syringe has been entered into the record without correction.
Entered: 0 mL
